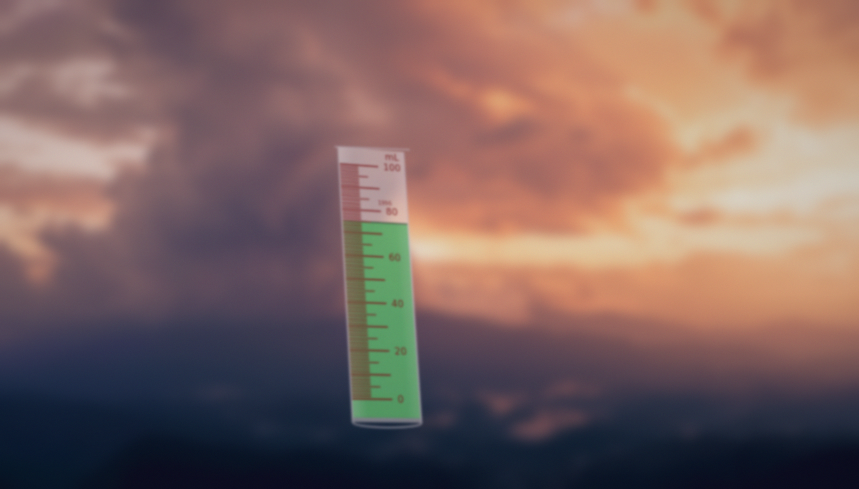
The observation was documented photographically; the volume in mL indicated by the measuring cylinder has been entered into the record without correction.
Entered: 75 mL
